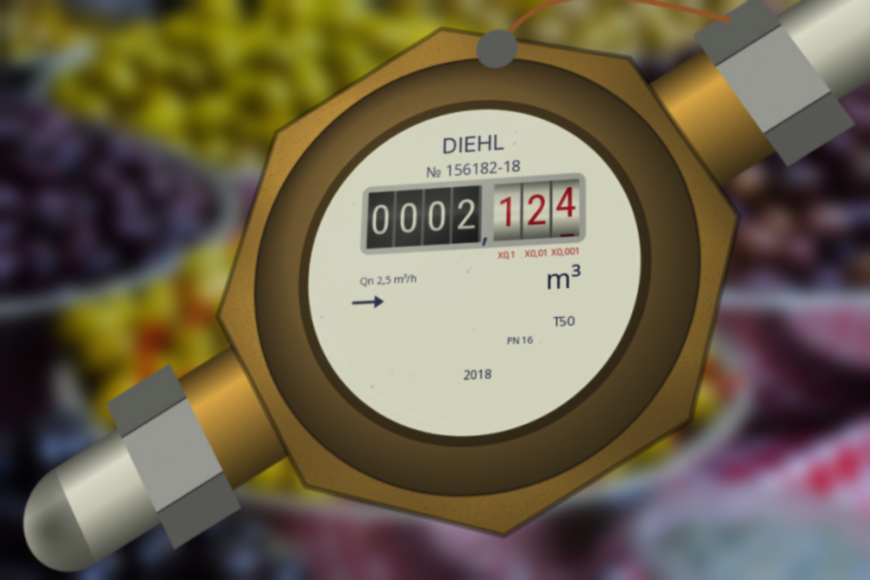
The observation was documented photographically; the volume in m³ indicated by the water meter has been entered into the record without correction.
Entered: 2.124 m³
